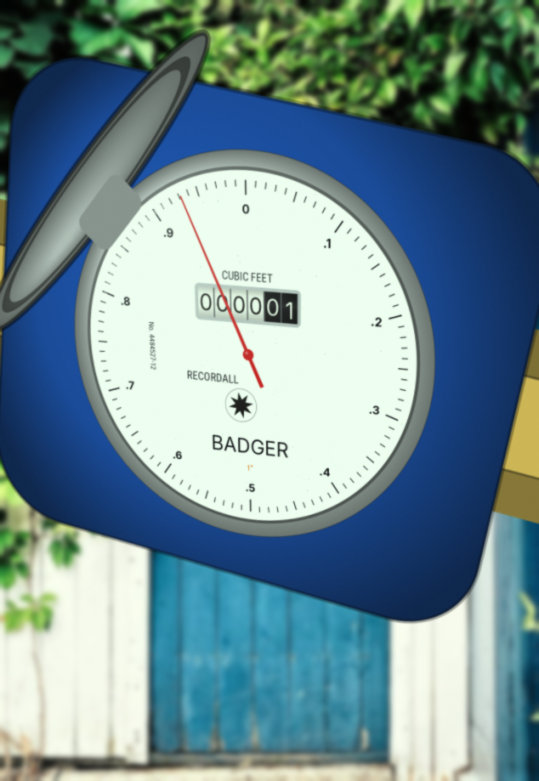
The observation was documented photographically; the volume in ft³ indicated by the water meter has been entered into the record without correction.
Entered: 0.93 ft³
